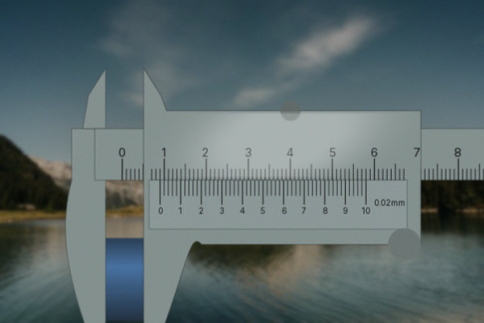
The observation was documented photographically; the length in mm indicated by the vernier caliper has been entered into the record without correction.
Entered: 9.0 mm
